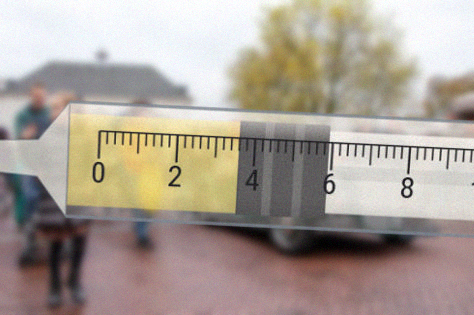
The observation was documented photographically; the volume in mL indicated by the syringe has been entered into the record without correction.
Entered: 3.6 mL
